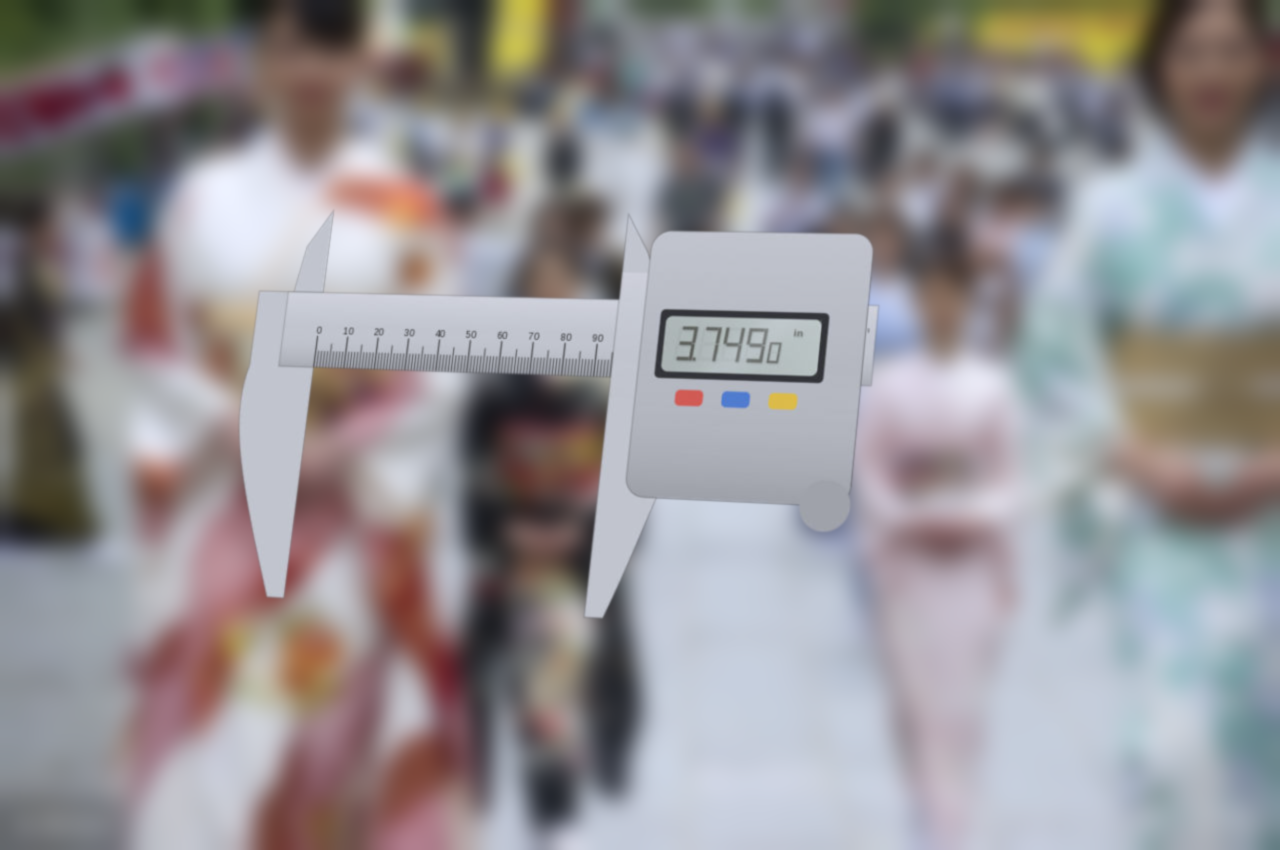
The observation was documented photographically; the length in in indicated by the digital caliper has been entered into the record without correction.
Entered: 3.7490 in
